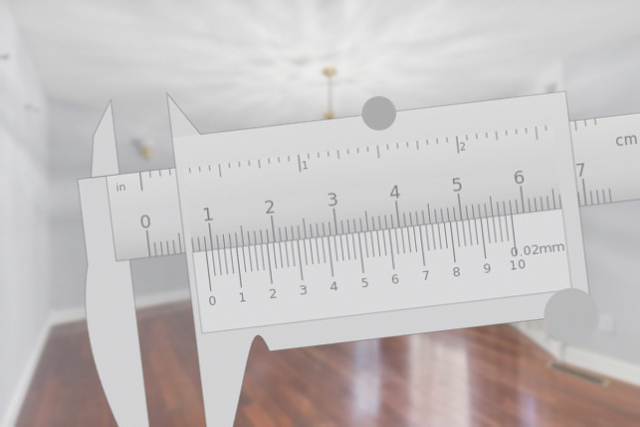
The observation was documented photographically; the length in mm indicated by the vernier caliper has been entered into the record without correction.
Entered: 9.0 mm
